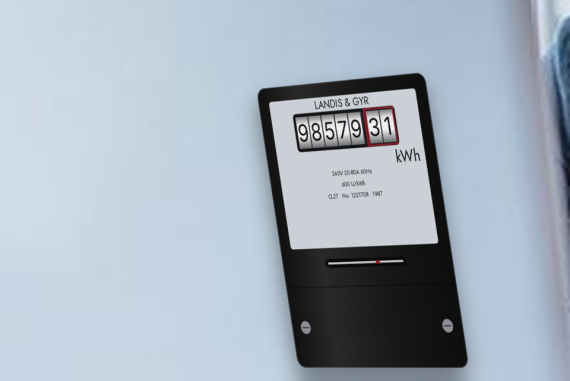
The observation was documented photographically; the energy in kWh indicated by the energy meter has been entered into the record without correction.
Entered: 98579.31 kWh
